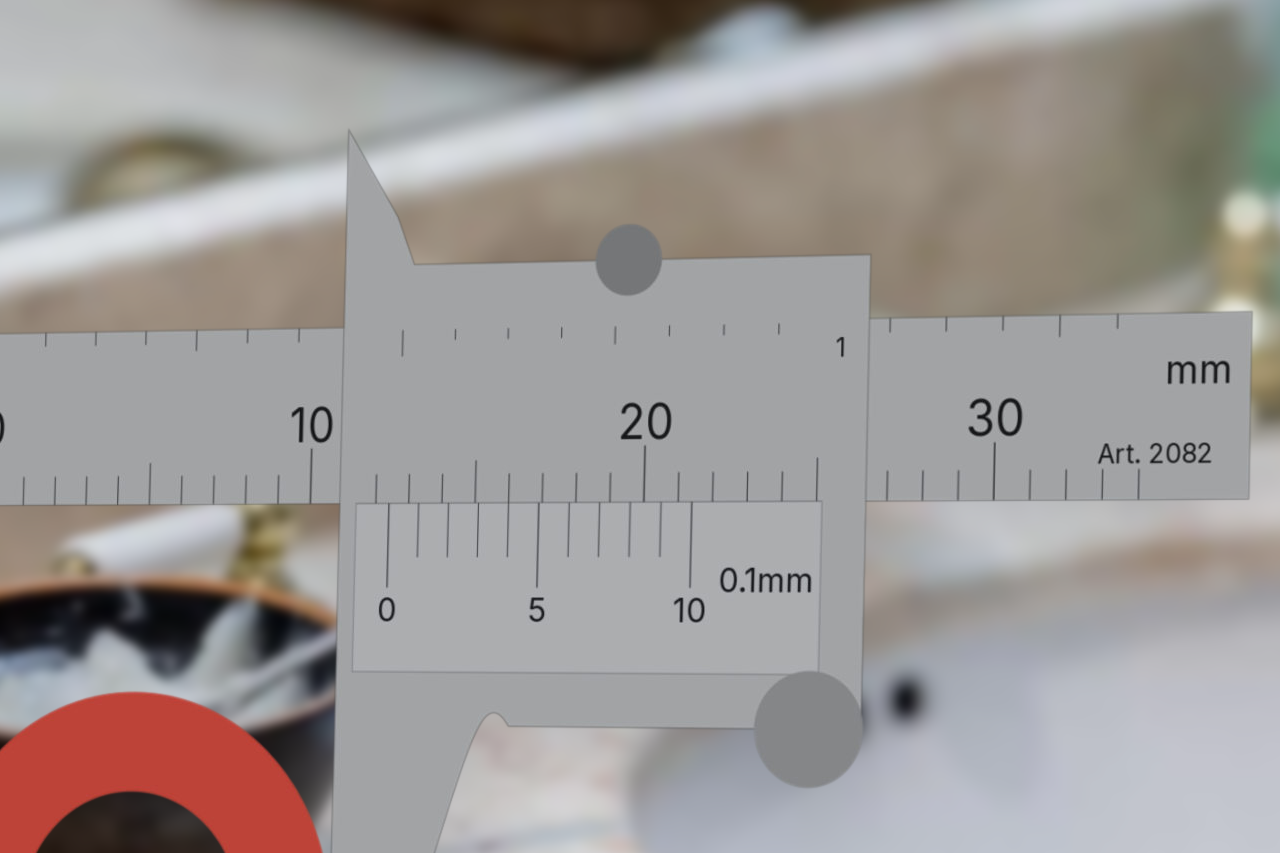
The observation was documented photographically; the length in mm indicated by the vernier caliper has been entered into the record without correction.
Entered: 12.4 mm
